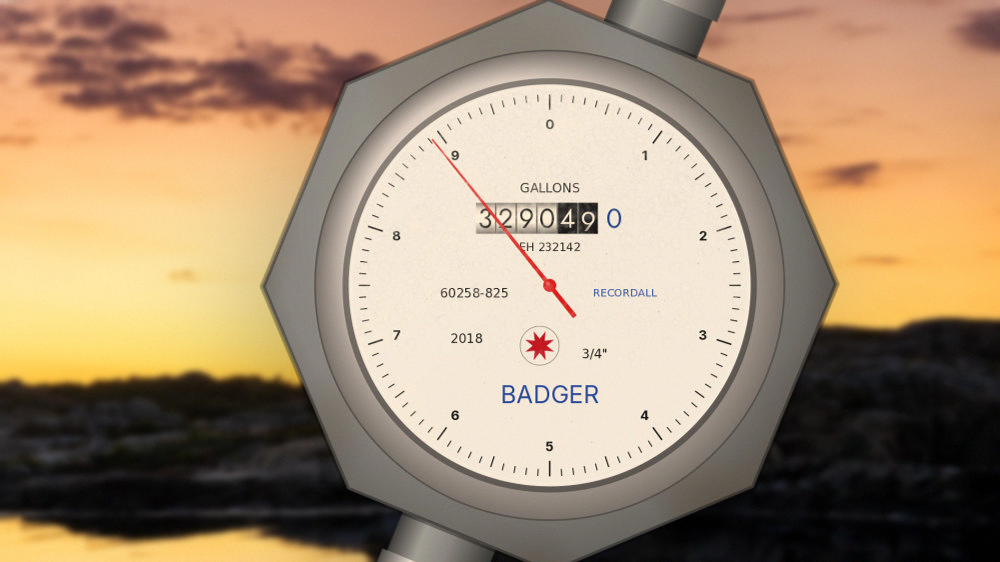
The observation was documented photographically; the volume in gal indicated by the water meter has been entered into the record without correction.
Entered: 3290488.9 gal
